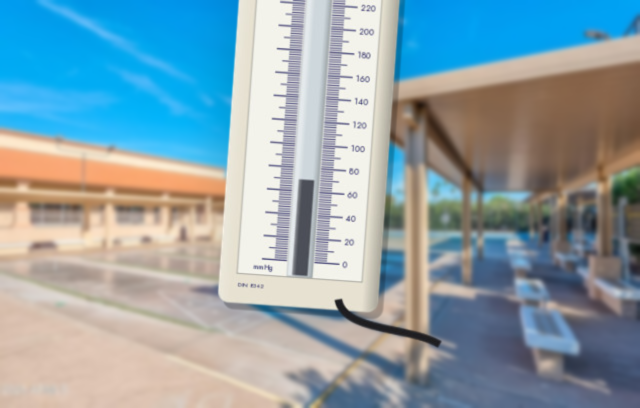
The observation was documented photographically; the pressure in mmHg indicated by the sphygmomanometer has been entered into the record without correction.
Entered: 70 mmHg
